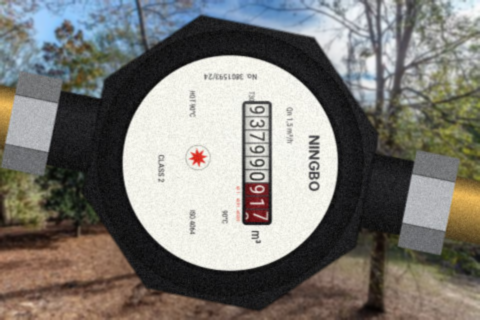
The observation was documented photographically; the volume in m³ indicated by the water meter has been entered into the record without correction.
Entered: 937990.917 m³
